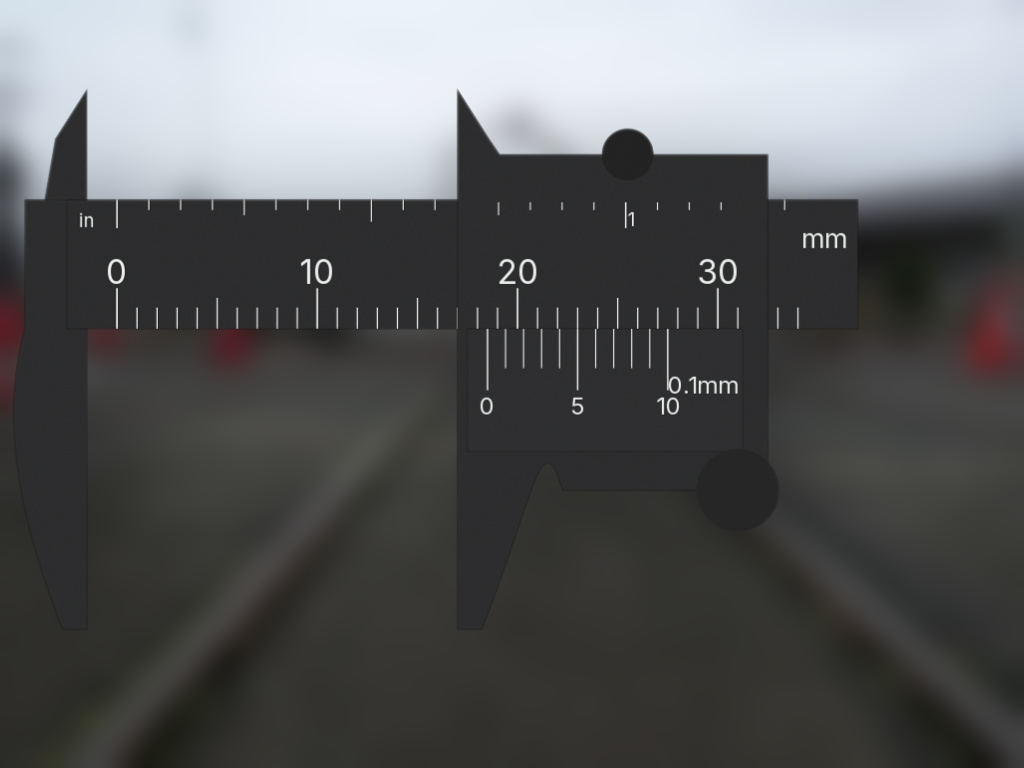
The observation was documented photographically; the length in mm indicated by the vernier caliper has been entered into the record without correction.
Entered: 18.5 mm
